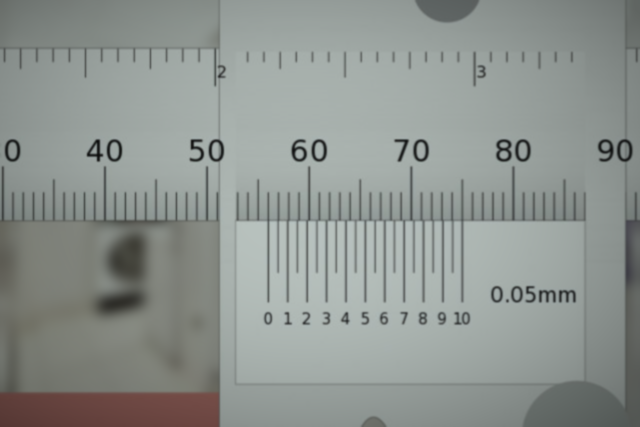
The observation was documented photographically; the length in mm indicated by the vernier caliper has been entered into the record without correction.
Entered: 56.0 mm
